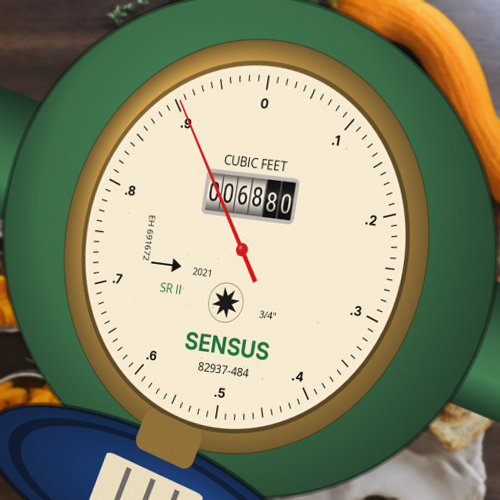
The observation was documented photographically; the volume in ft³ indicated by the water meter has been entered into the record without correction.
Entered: 6879.90 ft³
